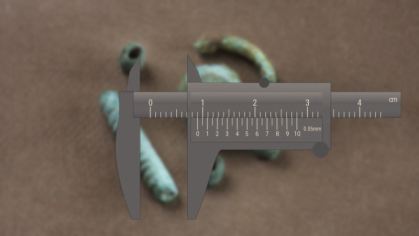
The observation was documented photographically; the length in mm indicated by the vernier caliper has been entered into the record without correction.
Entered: 9.0 mm
